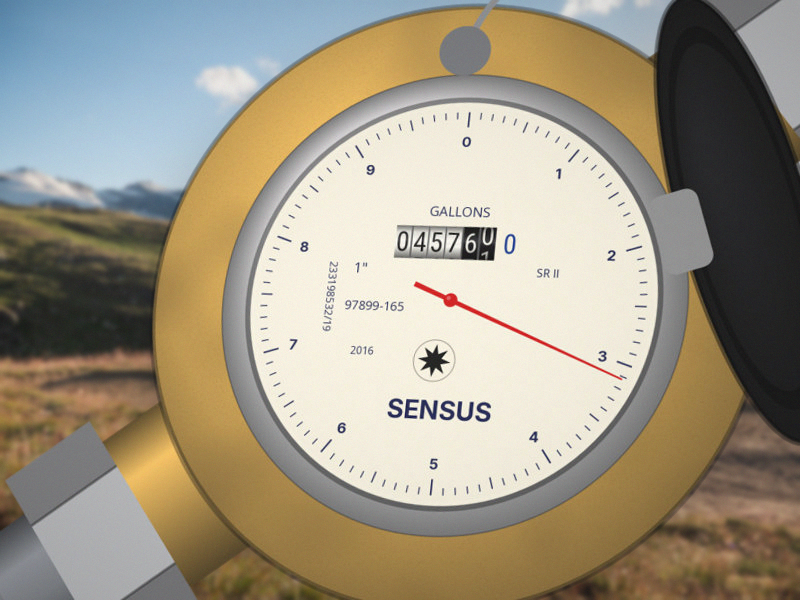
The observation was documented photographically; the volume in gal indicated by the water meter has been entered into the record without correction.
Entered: 457603.1 gal
